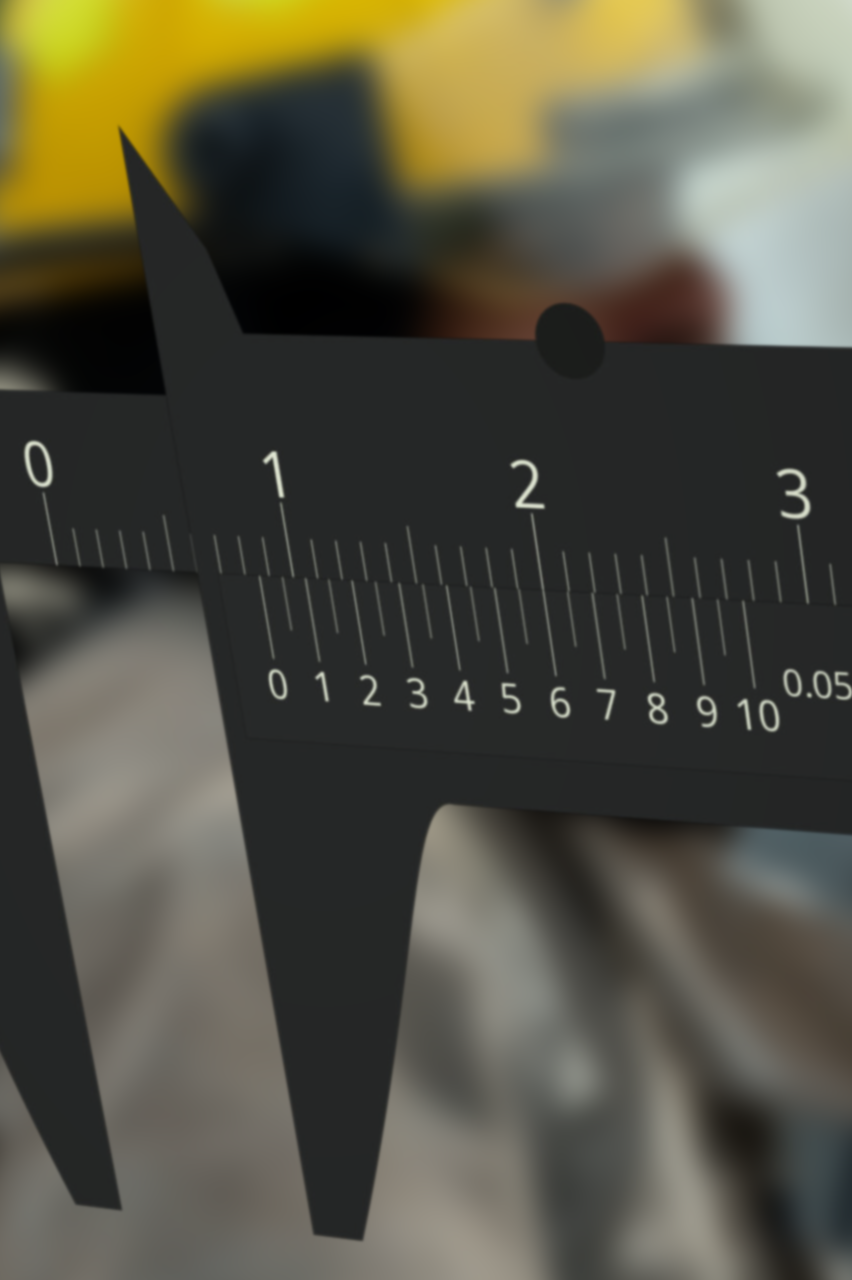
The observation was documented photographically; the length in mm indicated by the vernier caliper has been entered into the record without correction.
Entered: 8.6 mm
